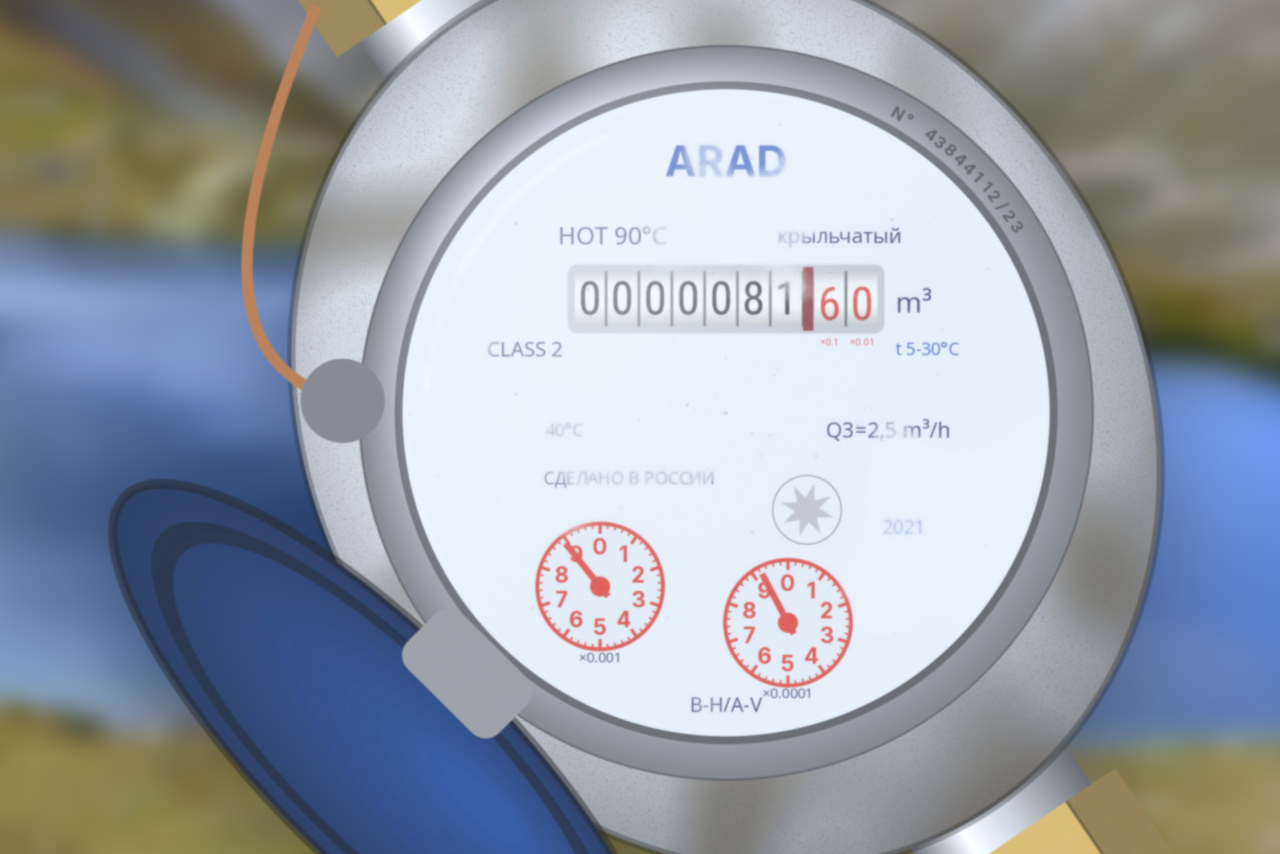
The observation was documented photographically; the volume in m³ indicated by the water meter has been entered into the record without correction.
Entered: 81.5989 m³
